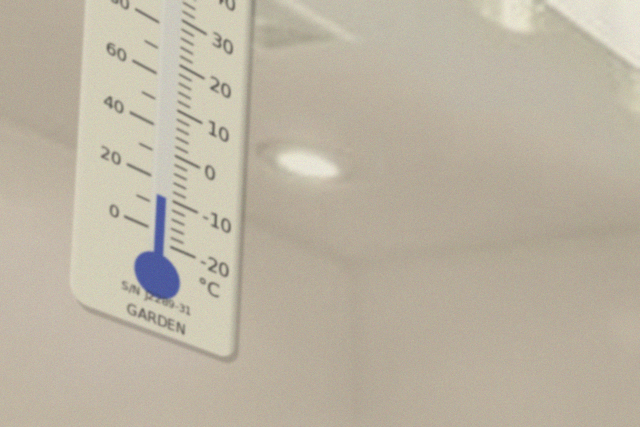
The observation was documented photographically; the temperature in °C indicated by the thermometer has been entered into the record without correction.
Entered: -10 °C
